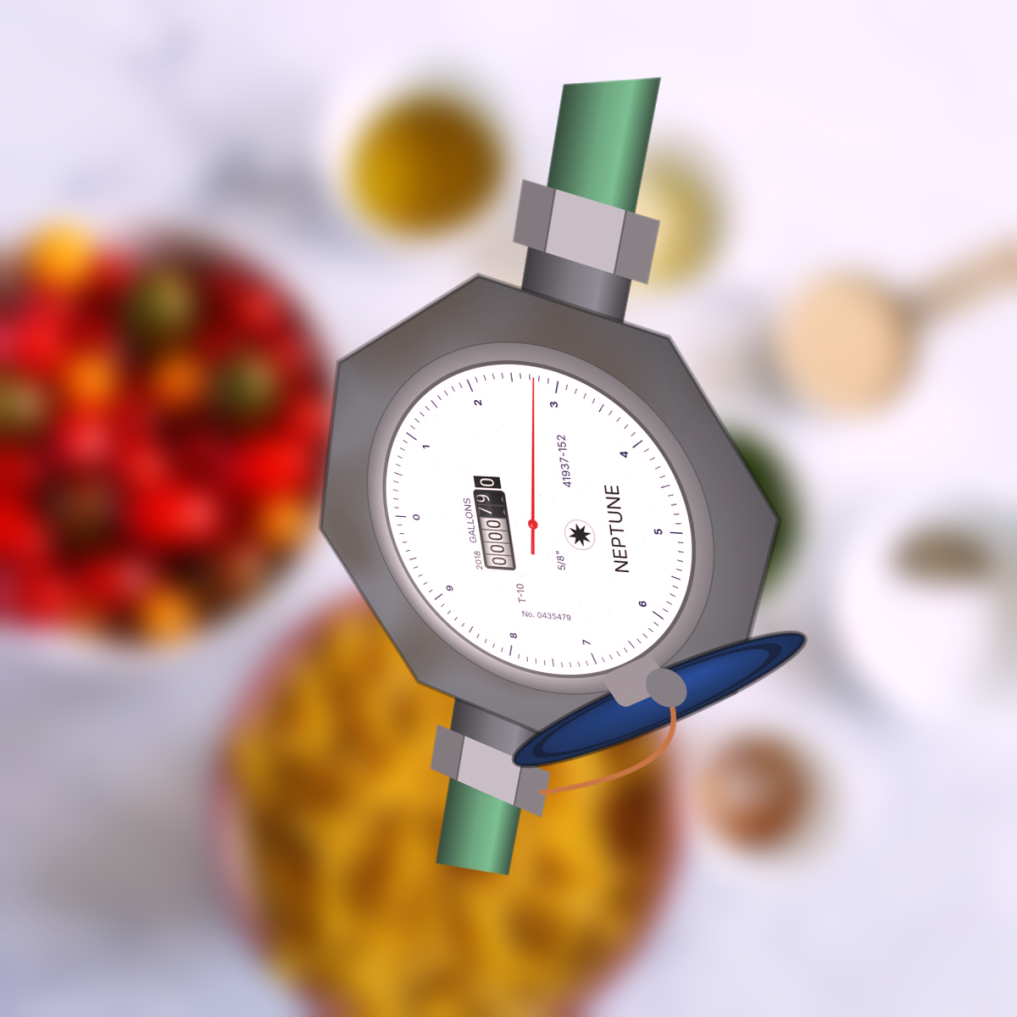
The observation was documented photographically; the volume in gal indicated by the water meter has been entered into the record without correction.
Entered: 792.7 gal
